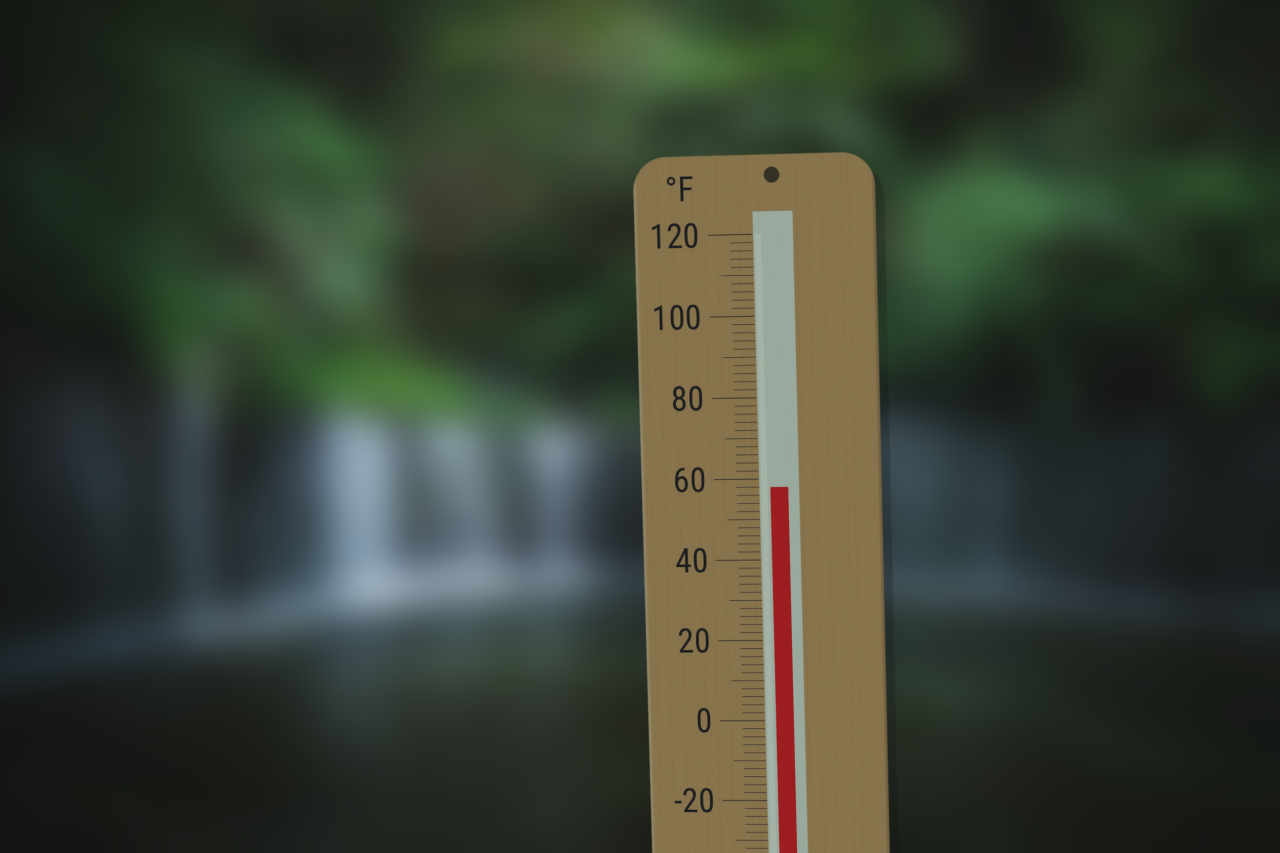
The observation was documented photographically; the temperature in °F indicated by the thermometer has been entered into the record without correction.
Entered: 58 °F
